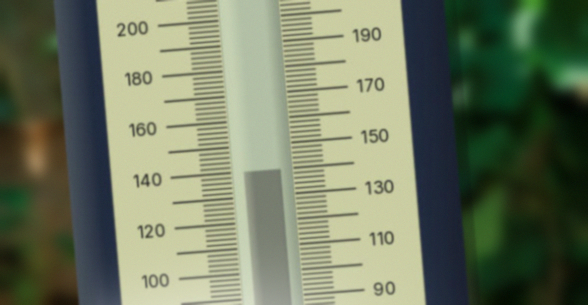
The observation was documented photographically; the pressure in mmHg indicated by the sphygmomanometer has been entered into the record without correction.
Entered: 140 mmHg
